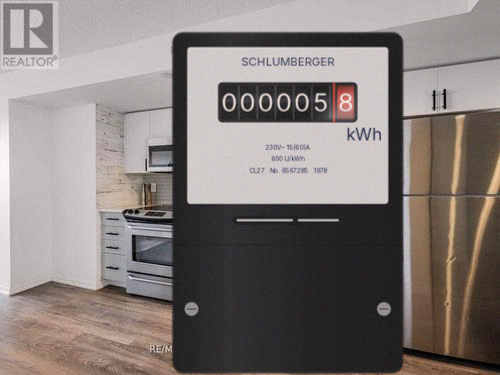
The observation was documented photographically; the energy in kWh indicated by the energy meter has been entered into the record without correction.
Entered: 5.8 kWh
